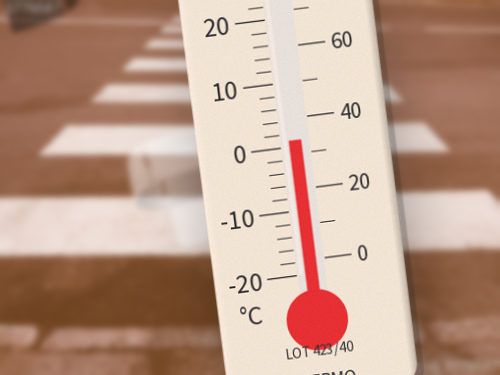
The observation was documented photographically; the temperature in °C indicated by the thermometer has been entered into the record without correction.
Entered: 1 °C
